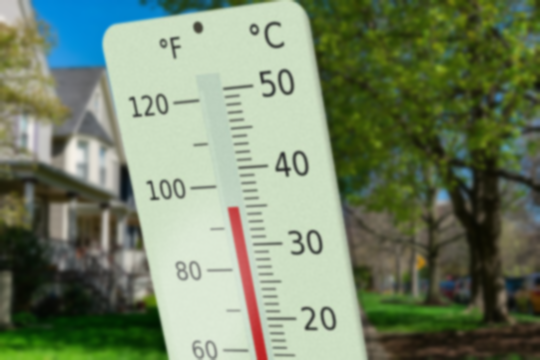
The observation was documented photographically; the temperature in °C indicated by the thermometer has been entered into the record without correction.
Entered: 35 °C
